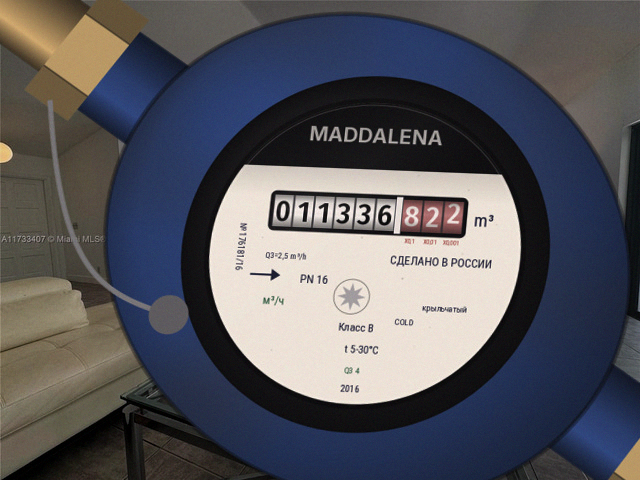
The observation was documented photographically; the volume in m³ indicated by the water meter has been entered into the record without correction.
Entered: 11336.822 m³
